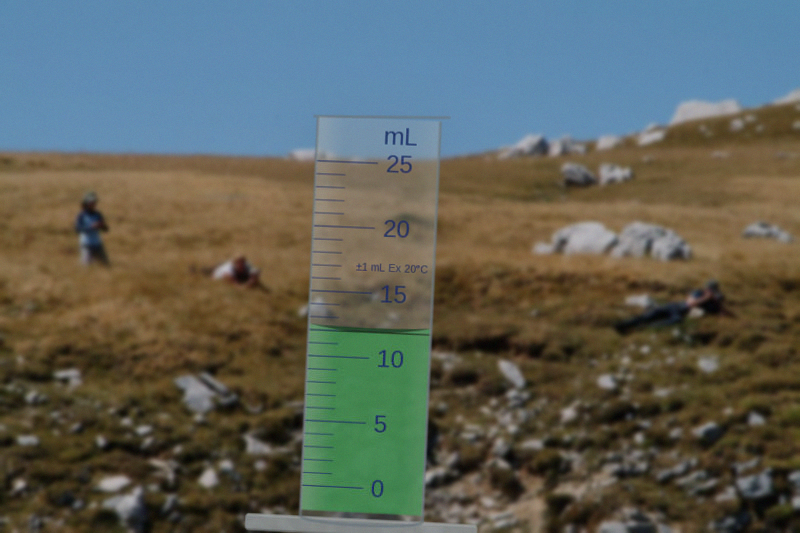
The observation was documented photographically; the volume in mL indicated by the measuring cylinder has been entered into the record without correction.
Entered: 12 mL
